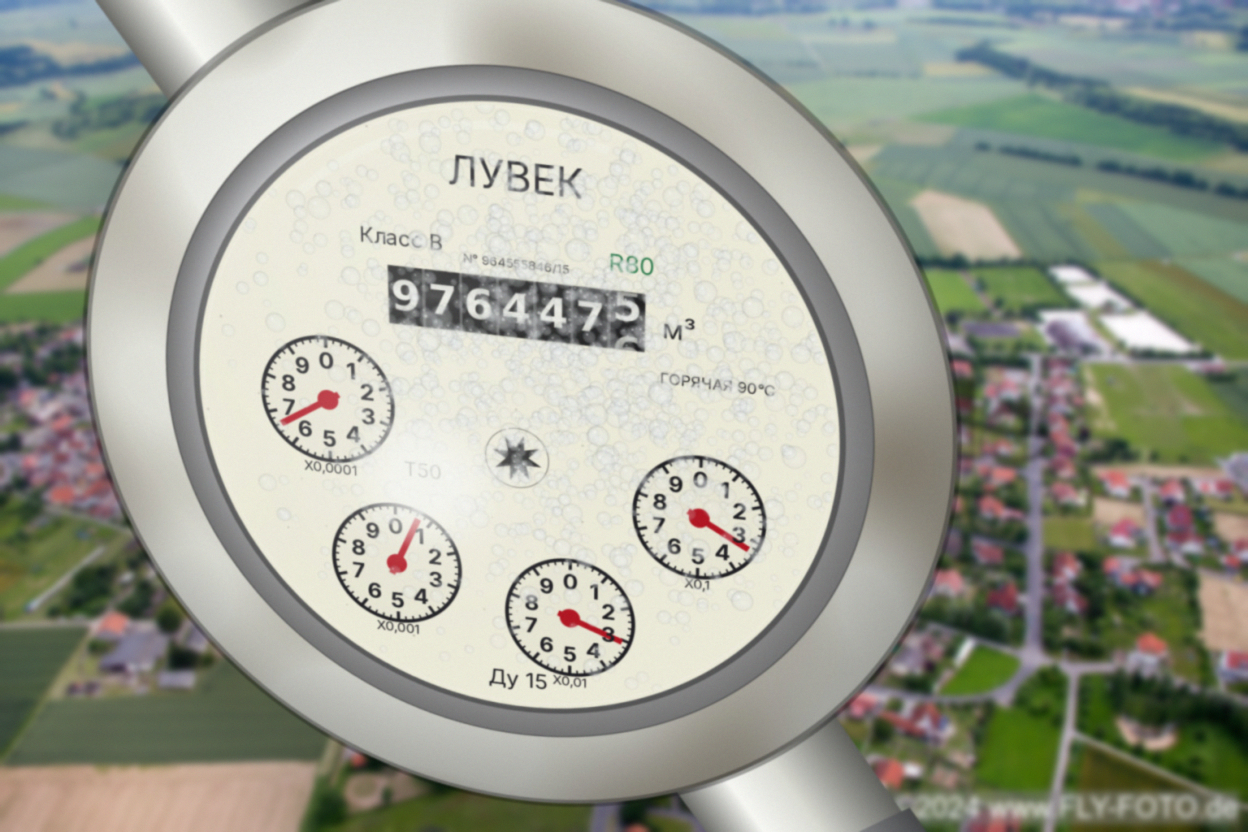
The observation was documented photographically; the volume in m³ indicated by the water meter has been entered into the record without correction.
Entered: 9764475.3306 m³
